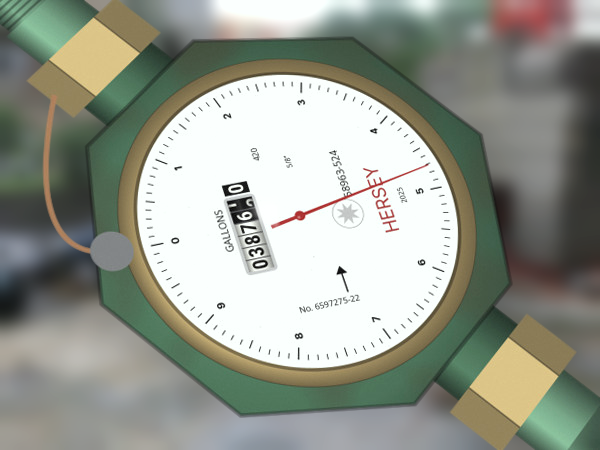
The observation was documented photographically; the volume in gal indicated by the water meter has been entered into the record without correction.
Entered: 387614.7 gal
